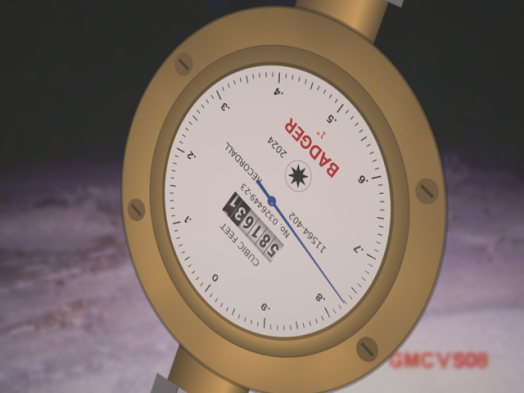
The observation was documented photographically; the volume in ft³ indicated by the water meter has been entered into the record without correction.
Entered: 581630.77 ft³
